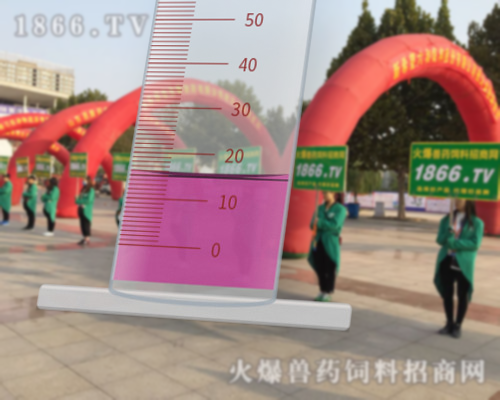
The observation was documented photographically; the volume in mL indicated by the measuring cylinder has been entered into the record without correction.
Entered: 15 mL
